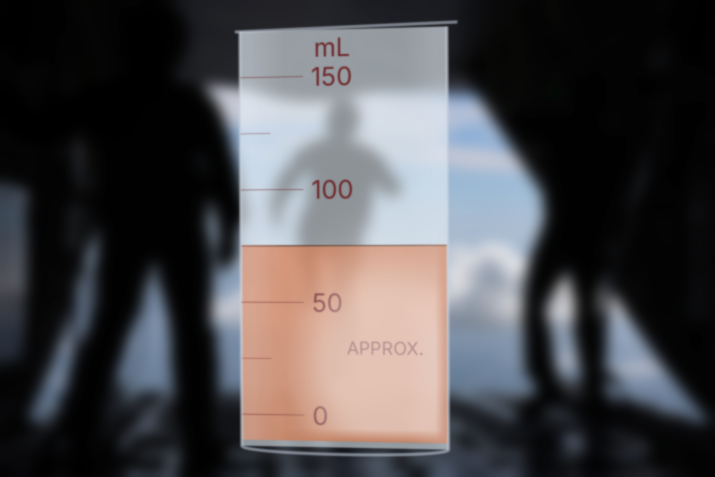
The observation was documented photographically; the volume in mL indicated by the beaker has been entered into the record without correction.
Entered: 75 mL
